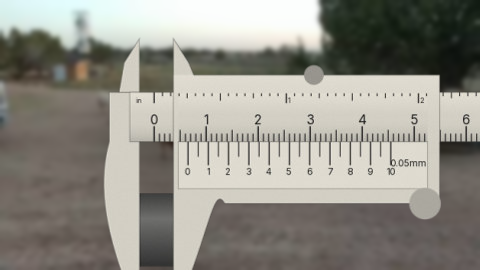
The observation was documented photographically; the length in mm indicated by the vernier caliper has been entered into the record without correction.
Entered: 6.5 mm
